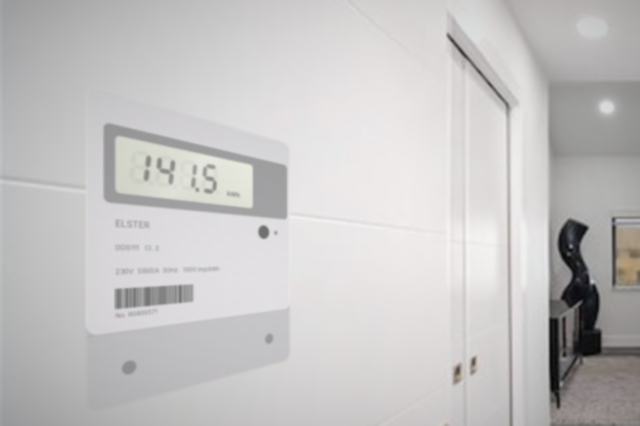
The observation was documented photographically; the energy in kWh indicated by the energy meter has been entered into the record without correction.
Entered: 141.5 kWh
